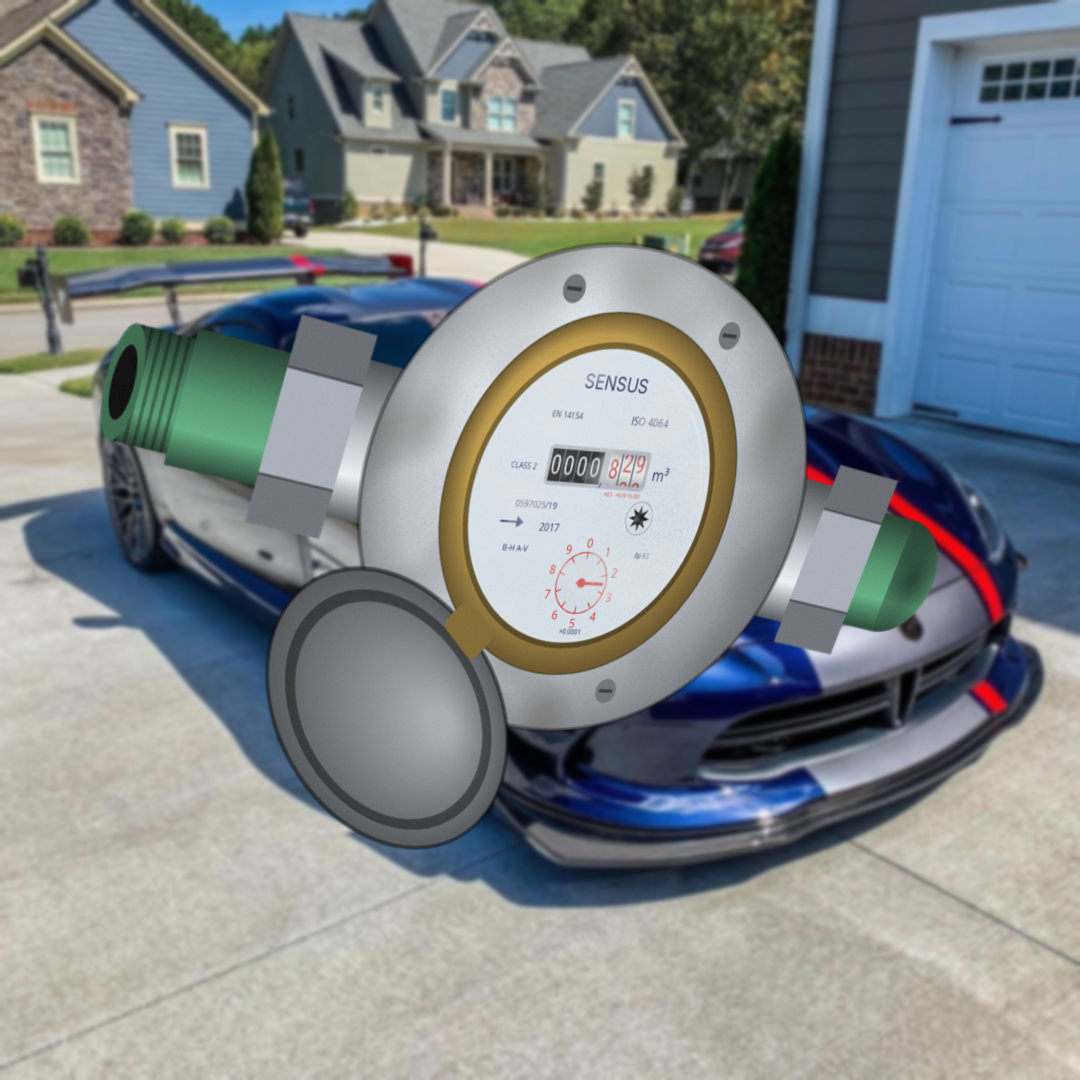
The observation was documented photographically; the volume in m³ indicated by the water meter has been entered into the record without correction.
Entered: 0.8292 m³
